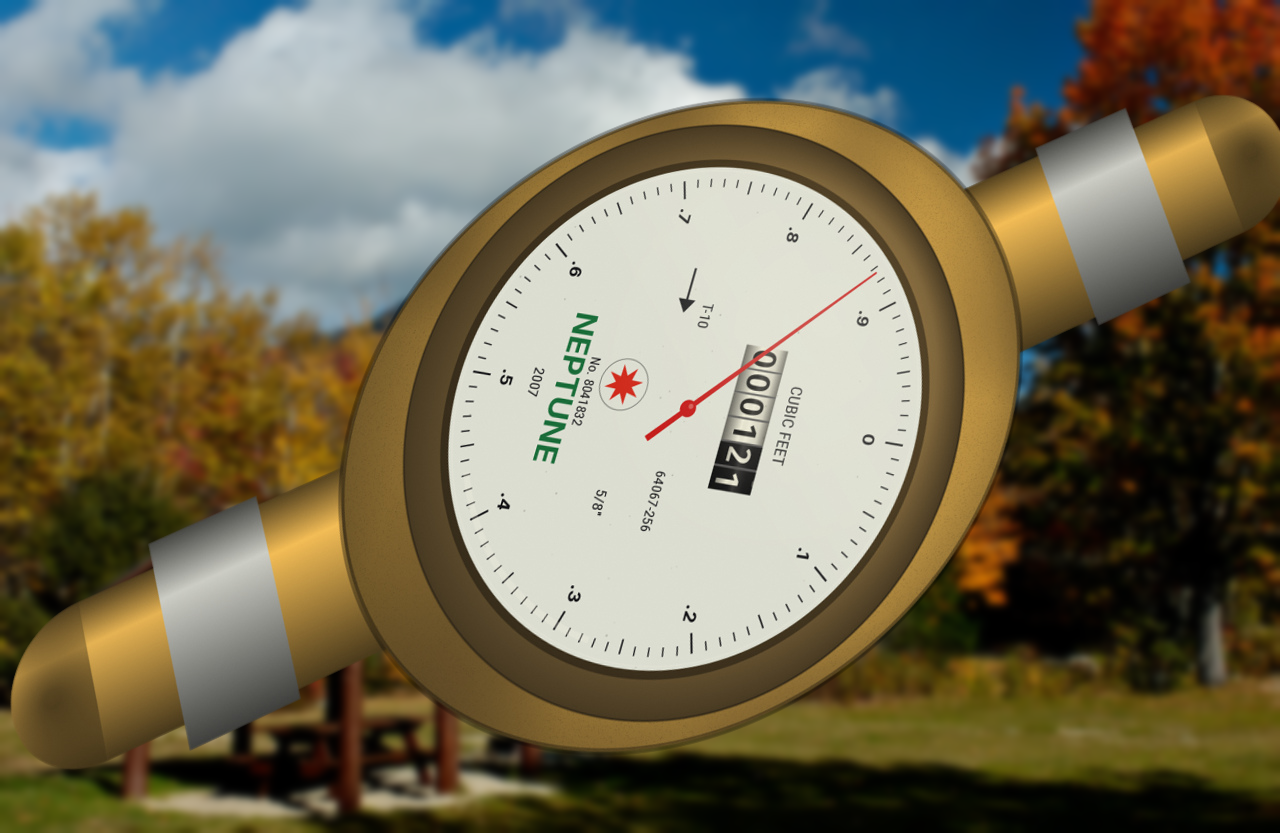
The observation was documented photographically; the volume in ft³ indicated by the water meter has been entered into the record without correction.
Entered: 120.87 ft³
